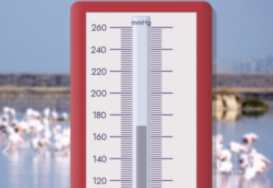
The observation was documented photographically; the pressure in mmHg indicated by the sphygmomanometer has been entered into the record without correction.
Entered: 170 mmHg
